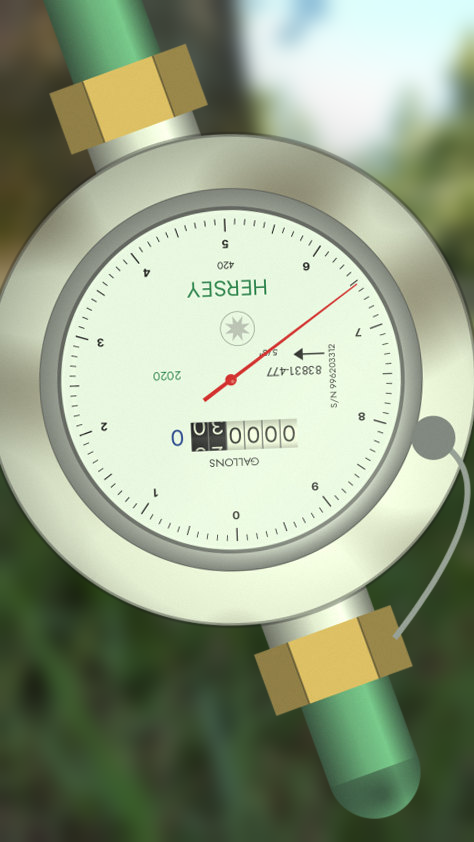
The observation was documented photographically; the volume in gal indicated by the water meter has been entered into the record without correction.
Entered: 296.5 gal
